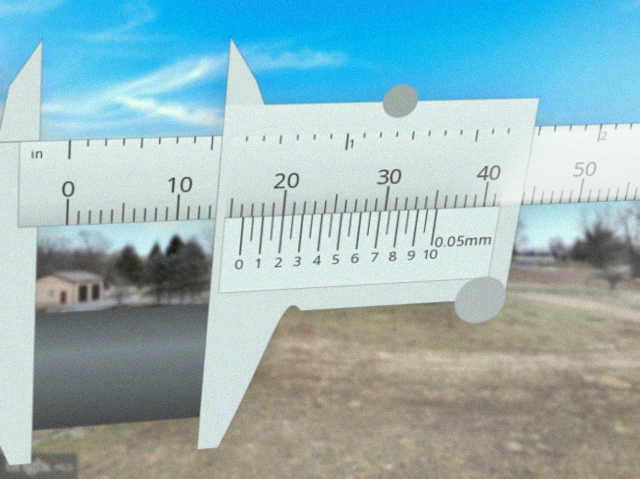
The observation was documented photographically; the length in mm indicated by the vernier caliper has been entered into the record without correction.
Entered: 16.2 mm
